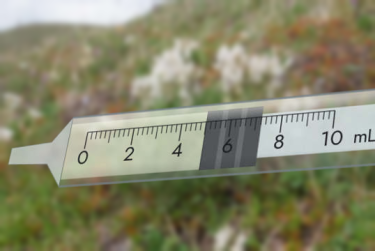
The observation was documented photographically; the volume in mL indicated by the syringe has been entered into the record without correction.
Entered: 5 mL
